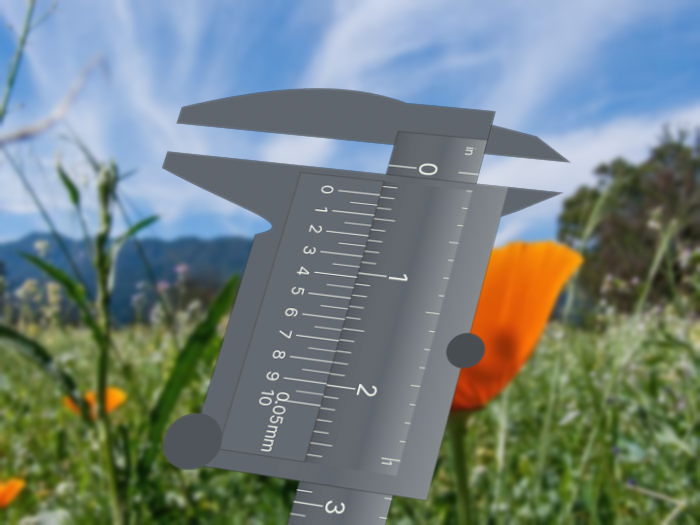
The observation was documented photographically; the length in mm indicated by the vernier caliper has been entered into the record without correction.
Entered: 2.8 mm
